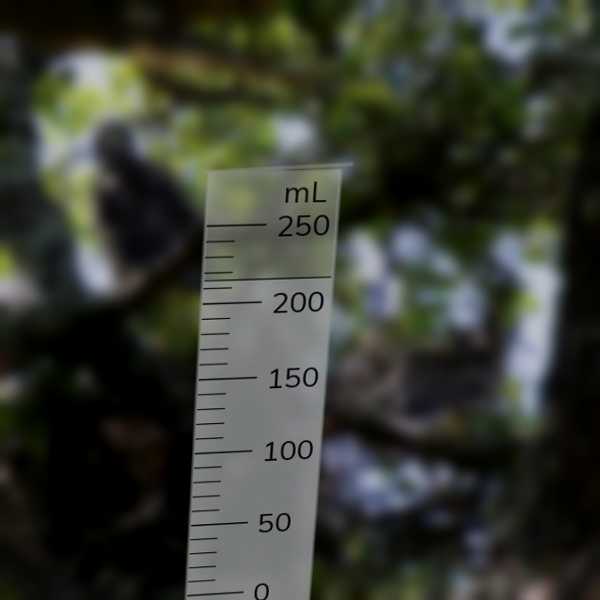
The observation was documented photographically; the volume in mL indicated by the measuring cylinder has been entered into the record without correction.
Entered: 215 mL
